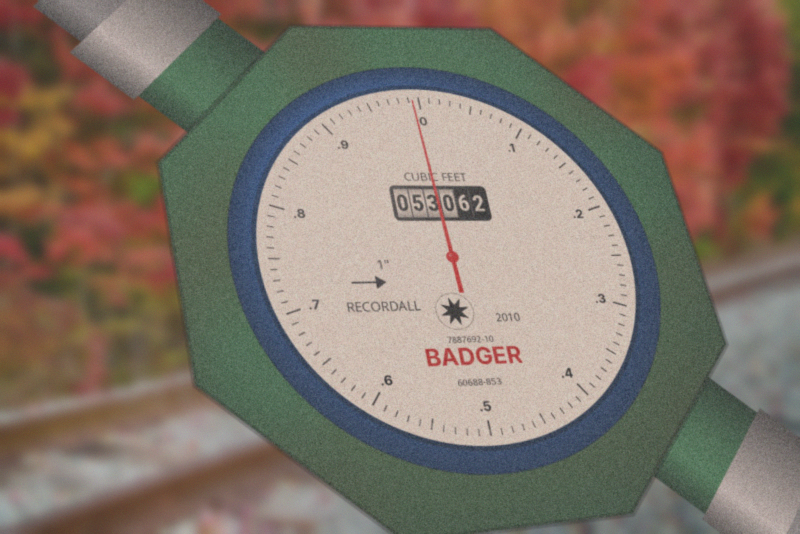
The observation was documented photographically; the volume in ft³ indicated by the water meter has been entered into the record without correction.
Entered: 53061.99 ft³
